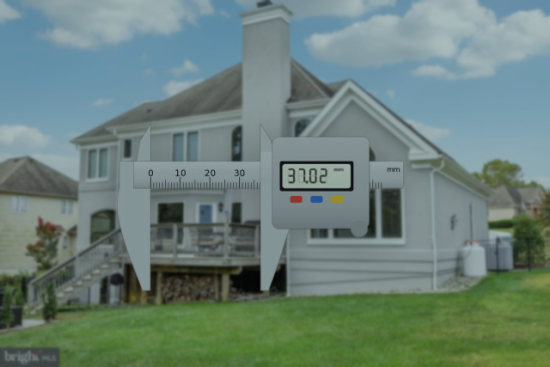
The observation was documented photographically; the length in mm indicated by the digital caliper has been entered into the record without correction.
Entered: 37.02 mm
